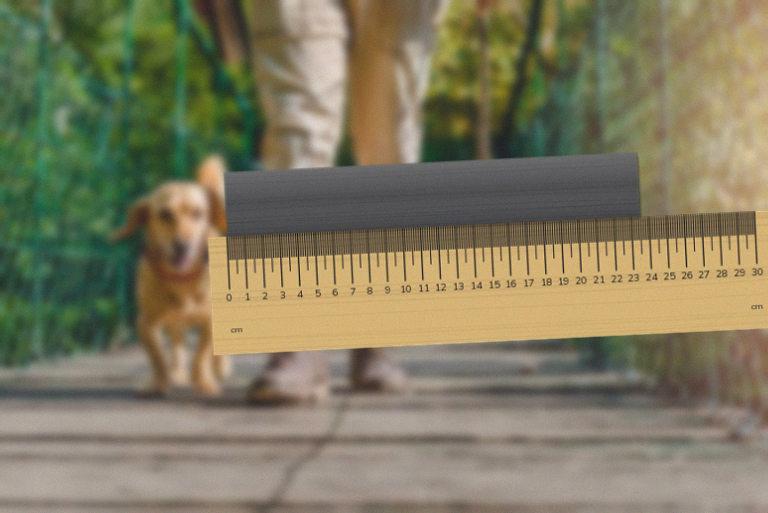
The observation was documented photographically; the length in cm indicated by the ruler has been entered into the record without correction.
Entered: 23.5 cm
